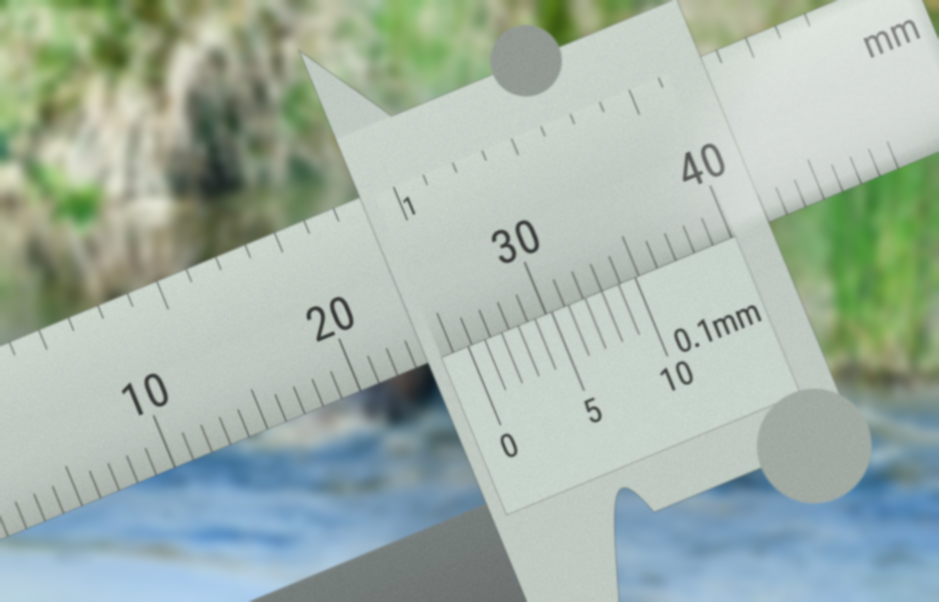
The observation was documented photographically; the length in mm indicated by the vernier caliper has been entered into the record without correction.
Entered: 25.8 mm
